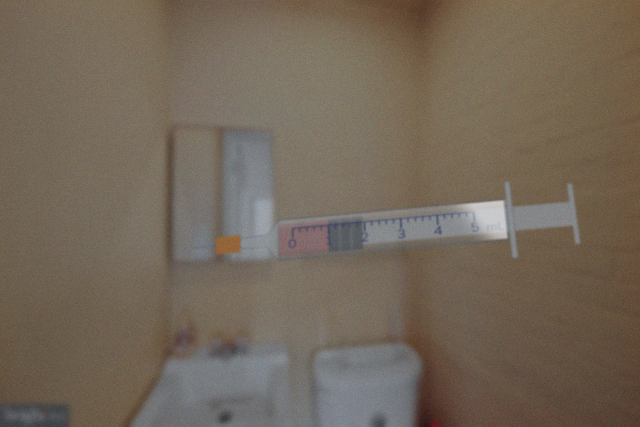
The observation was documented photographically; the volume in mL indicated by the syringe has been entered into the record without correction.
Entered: 1 mL
